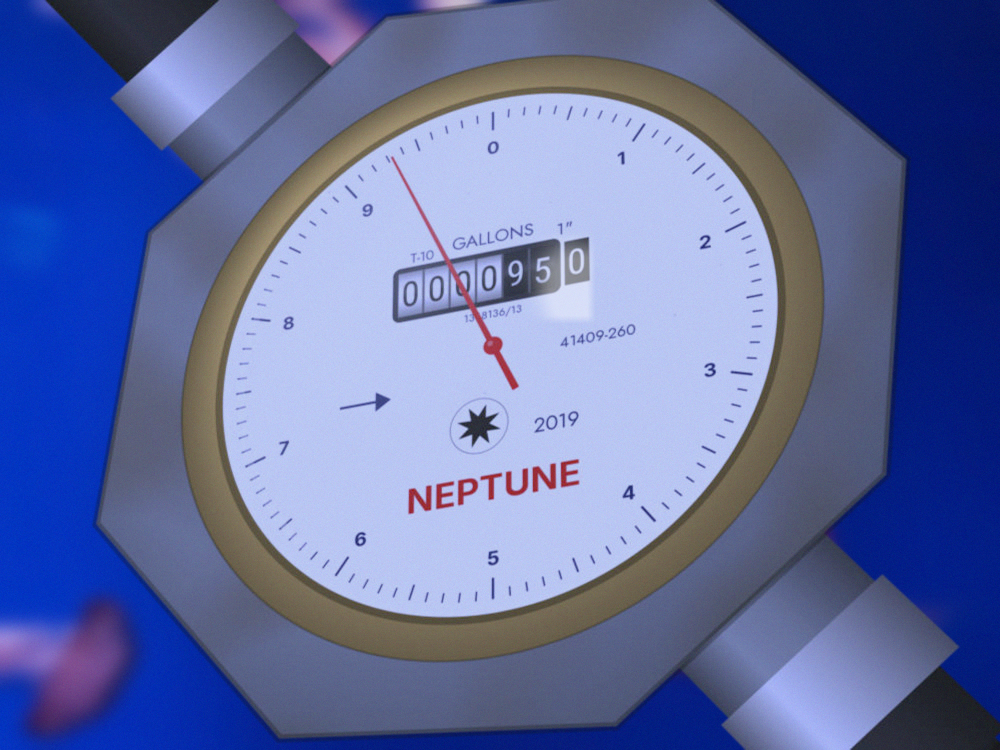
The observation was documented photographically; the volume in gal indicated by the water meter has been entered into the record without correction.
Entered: 949.3 gal
